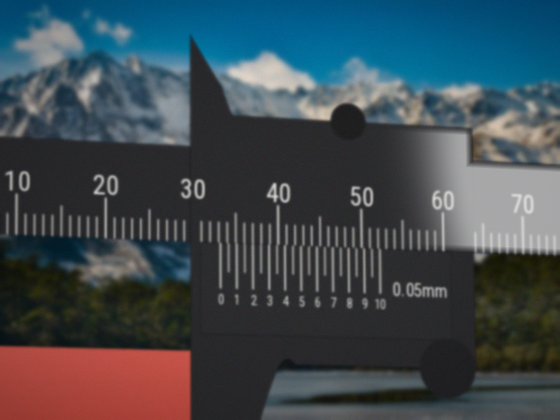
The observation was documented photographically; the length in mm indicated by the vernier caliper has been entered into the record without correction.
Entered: 33.2 mm
